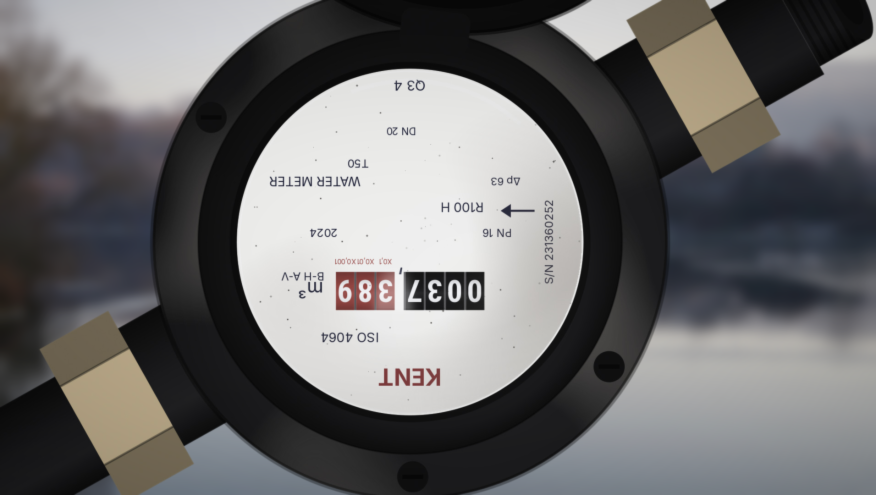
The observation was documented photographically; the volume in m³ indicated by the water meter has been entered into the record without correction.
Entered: 37.389 m³
